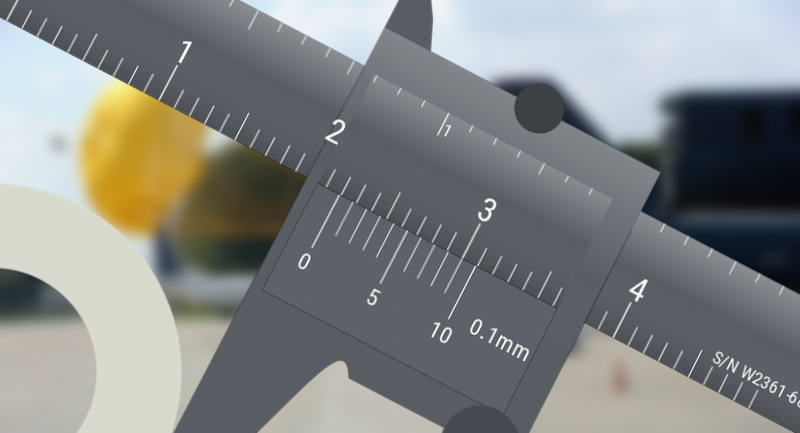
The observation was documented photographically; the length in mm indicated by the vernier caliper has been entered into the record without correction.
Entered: 21.9 mm
